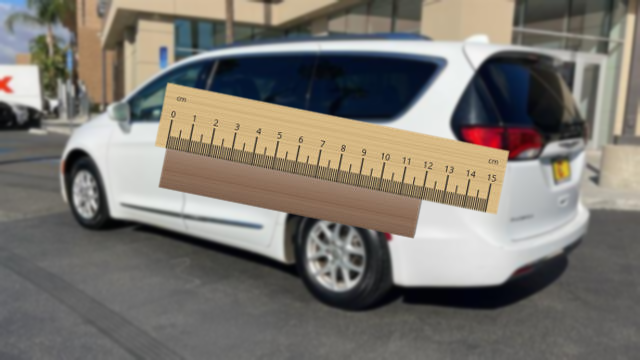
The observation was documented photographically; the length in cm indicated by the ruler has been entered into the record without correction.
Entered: 12 cm
